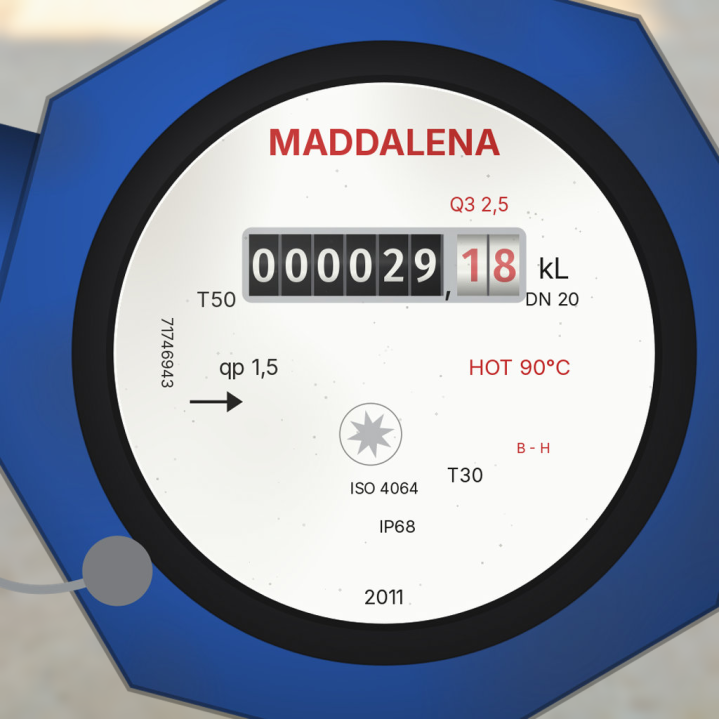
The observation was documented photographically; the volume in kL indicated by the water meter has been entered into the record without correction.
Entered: 29.18 kL
